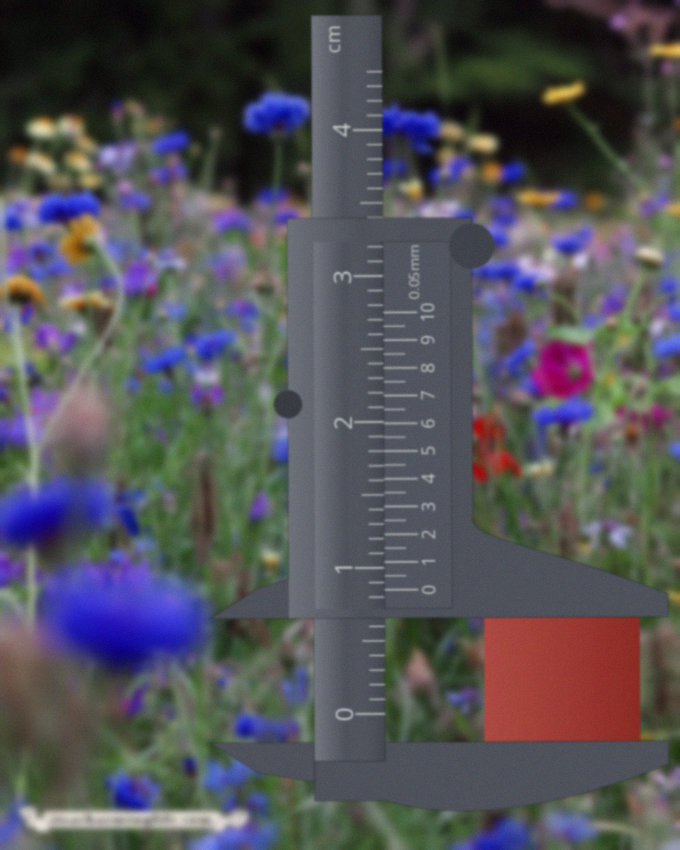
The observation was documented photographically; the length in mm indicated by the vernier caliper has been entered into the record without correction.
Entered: 8.5 mm
